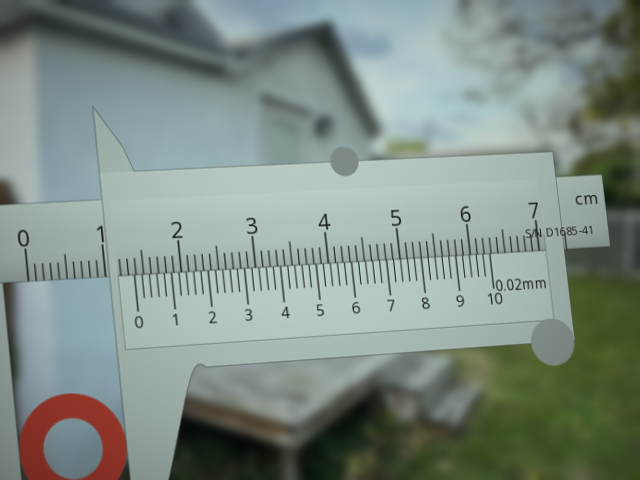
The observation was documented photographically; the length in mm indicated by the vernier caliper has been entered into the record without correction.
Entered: 13.8 mm
